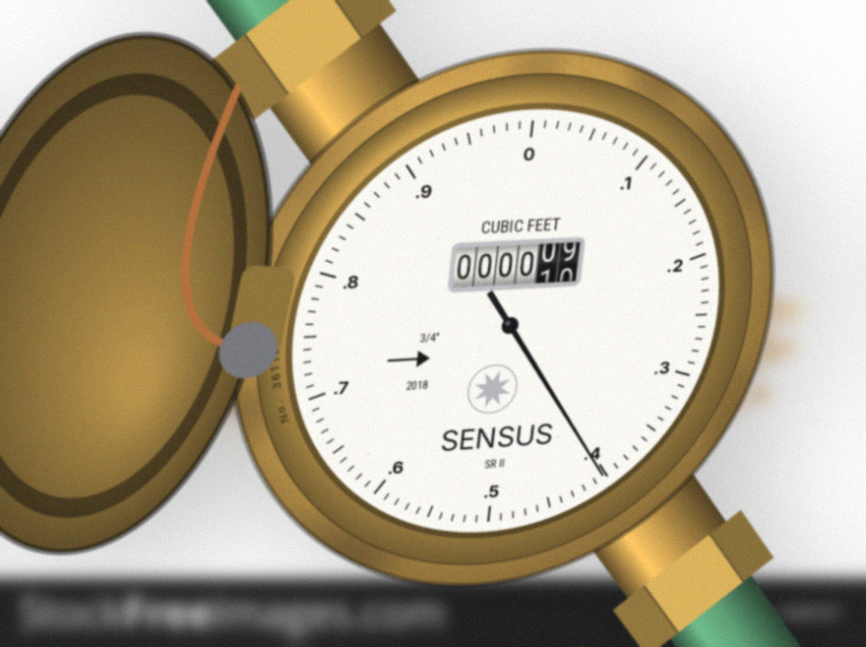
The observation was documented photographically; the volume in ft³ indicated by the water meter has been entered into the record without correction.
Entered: 9.40 ft³
